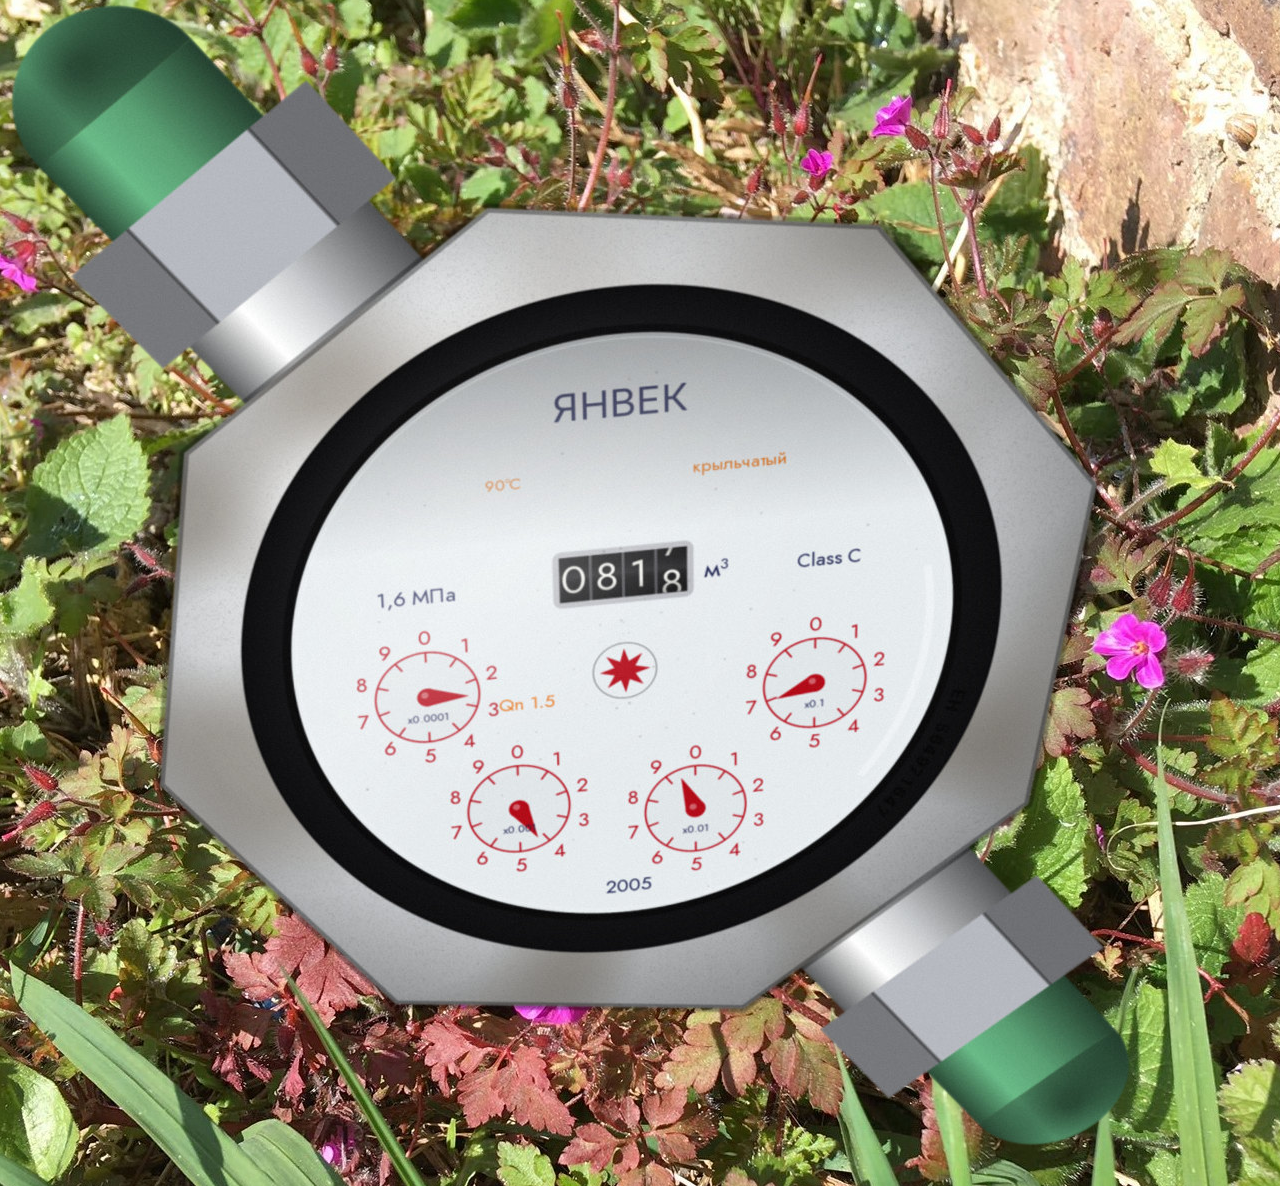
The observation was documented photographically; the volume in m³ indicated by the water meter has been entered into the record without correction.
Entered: 817.6942 m³
